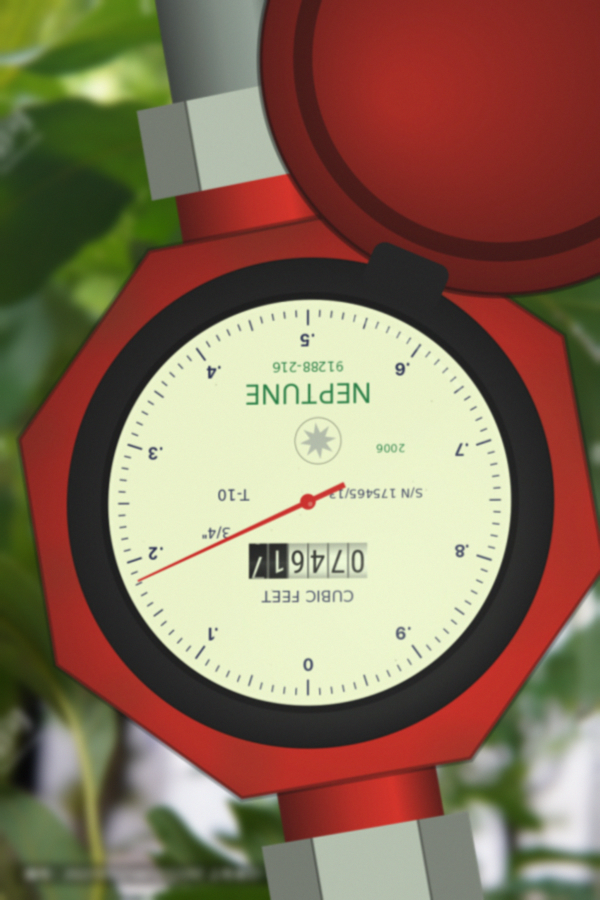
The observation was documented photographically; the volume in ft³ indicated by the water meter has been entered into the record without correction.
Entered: 74617.18 ft³
